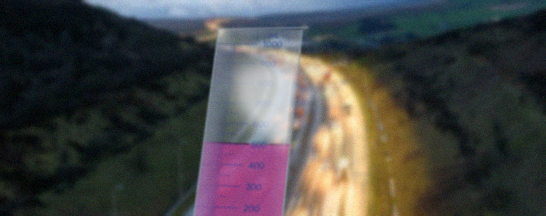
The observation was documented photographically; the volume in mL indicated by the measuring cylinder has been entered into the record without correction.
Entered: 500 mL
